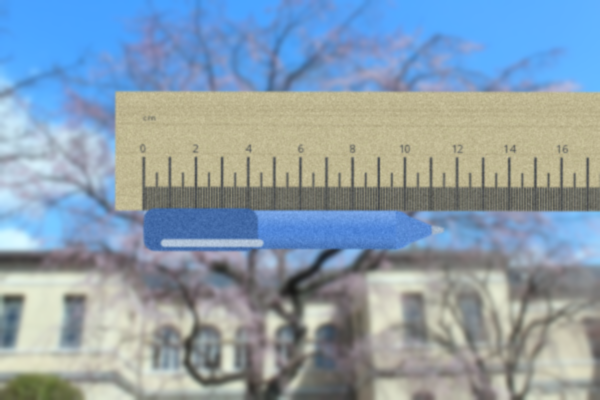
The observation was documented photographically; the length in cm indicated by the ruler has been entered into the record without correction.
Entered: 11.5 cm
